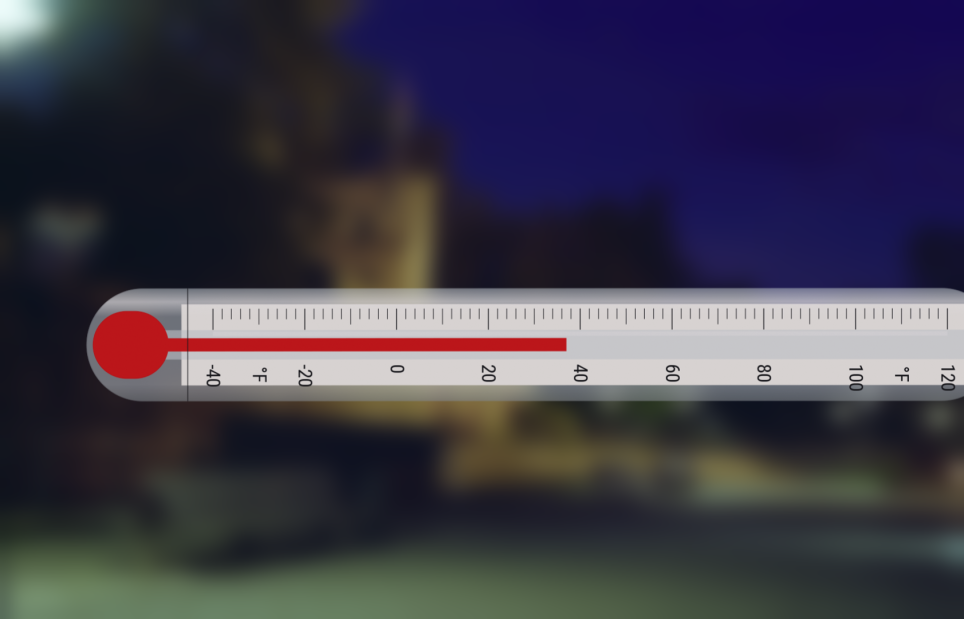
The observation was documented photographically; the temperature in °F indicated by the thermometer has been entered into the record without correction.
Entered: 37 °F
